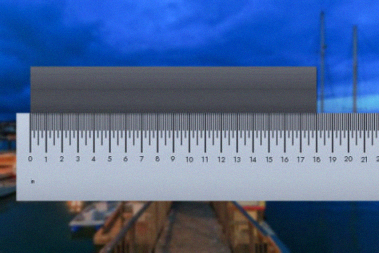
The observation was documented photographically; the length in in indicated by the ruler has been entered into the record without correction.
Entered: 18 in
